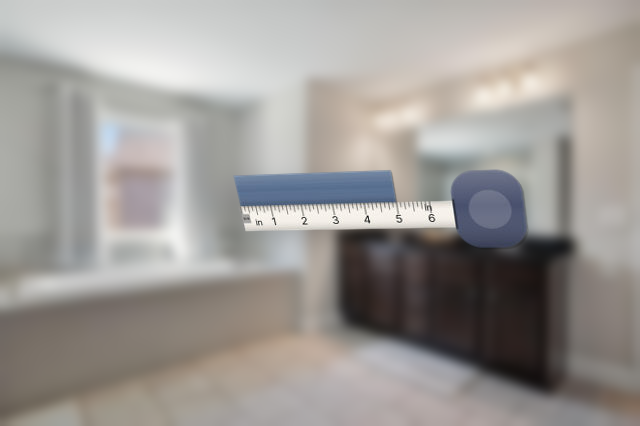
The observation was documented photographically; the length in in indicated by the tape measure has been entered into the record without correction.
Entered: 5 in
